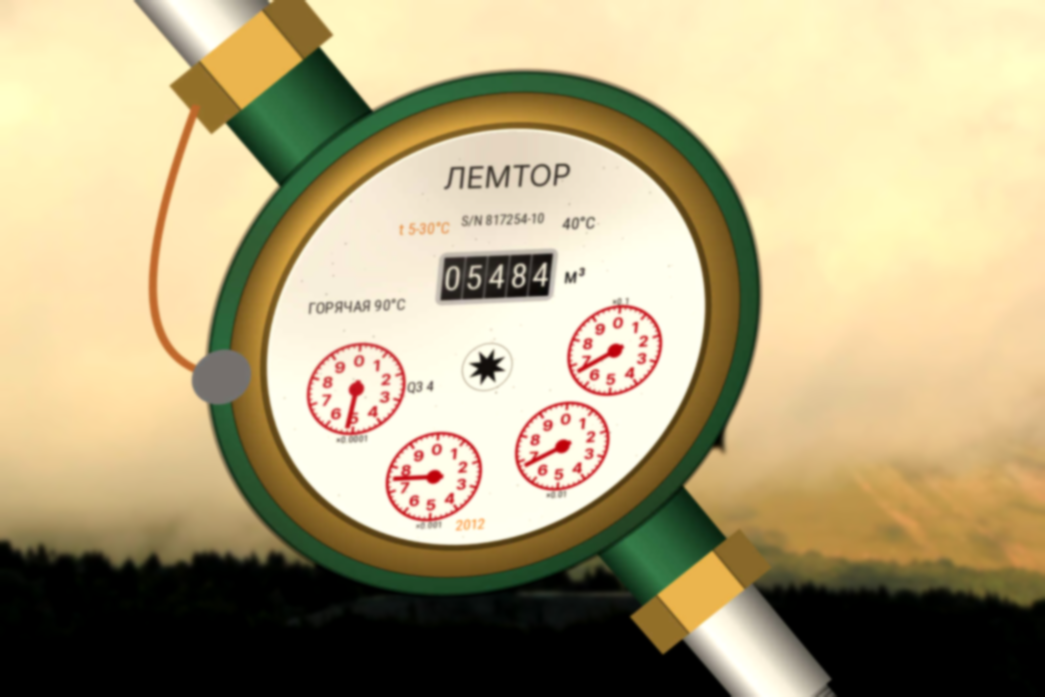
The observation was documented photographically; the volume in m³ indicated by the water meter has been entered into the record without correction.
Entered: 5484.6675 m³
